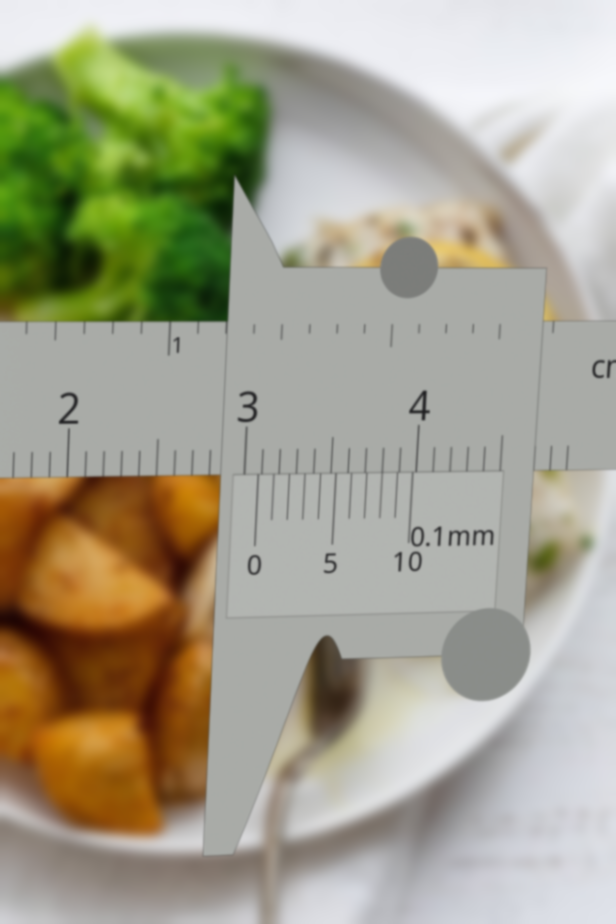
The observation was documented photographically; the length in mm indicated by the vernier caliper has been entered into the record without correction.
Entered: 30.8 mm
